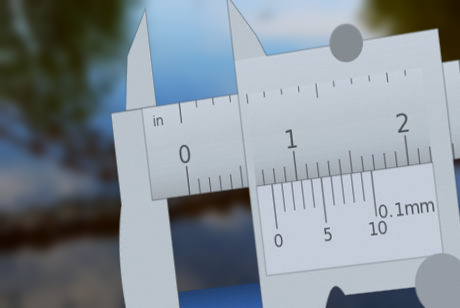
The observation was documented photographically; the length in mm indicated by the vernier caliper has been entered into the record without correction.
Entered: 7.7 mm
